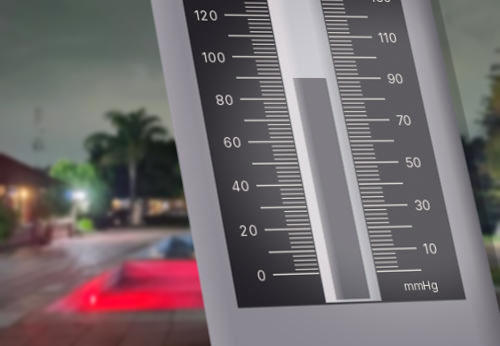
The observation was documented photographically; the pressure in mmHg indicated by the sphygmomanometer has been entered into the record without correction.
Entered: 90 mmHg
